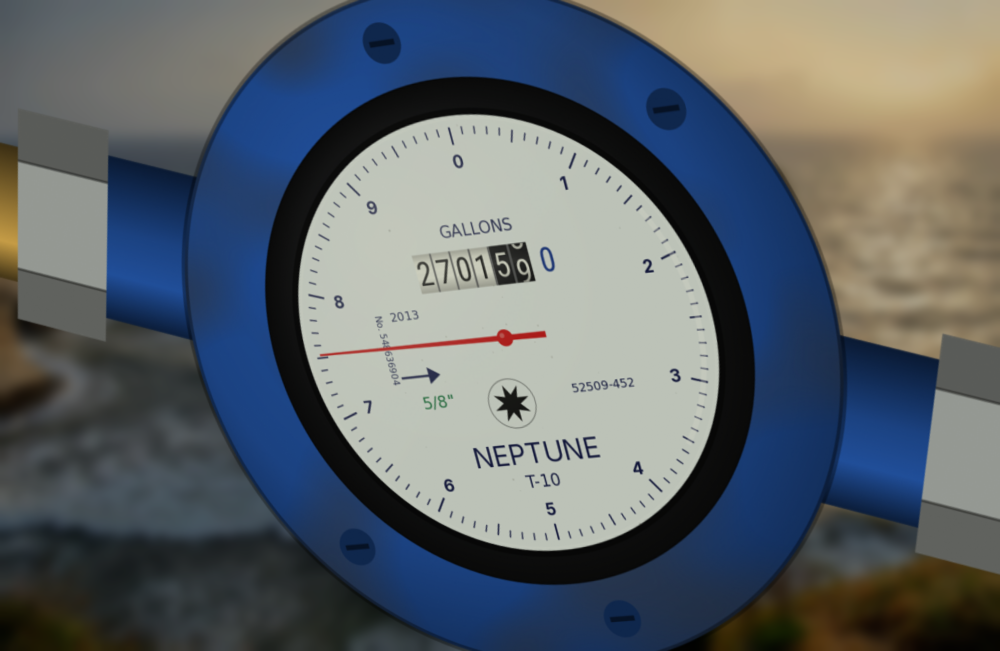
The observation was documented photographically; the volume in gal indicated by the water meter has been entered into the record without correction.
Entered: 2701587.5 gal
